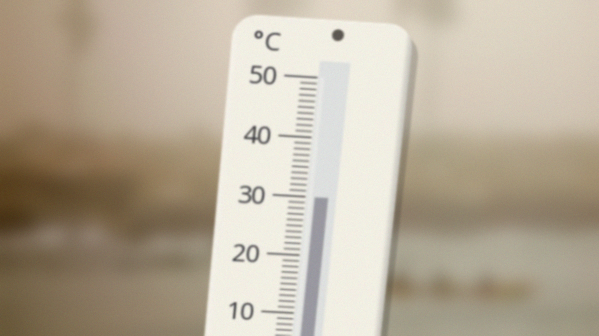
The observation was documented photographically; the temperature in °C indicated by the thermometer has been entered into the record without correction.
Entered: 30 °C
